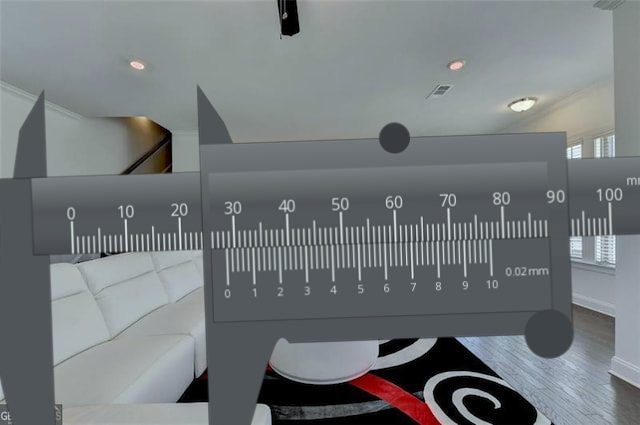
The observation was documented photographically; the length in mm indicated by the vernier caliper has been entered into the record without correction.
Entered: 28.6 mm
